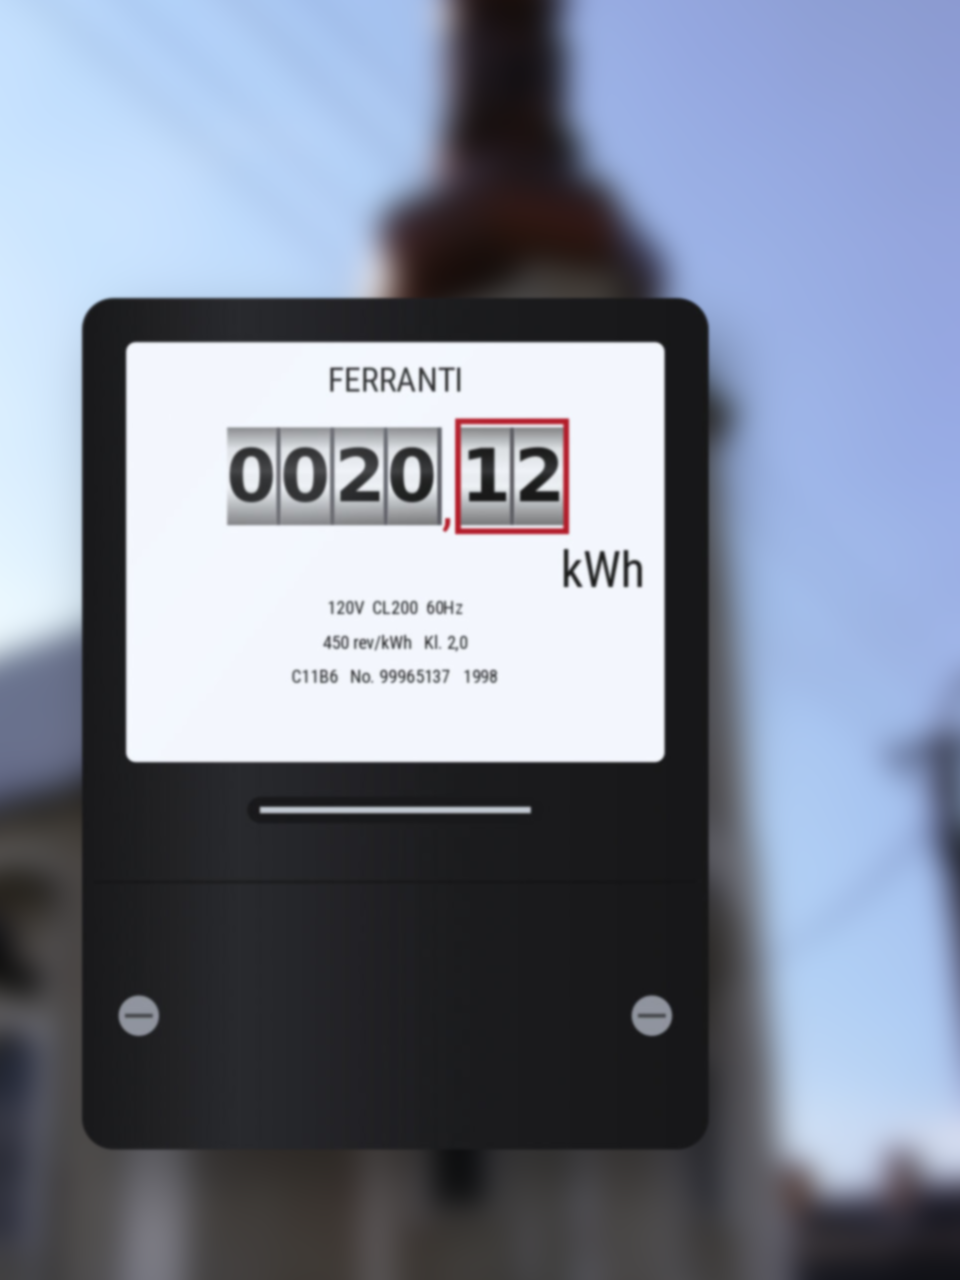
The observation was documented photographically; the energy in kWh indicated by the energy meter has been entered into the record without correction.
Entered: 20.12 kWh
